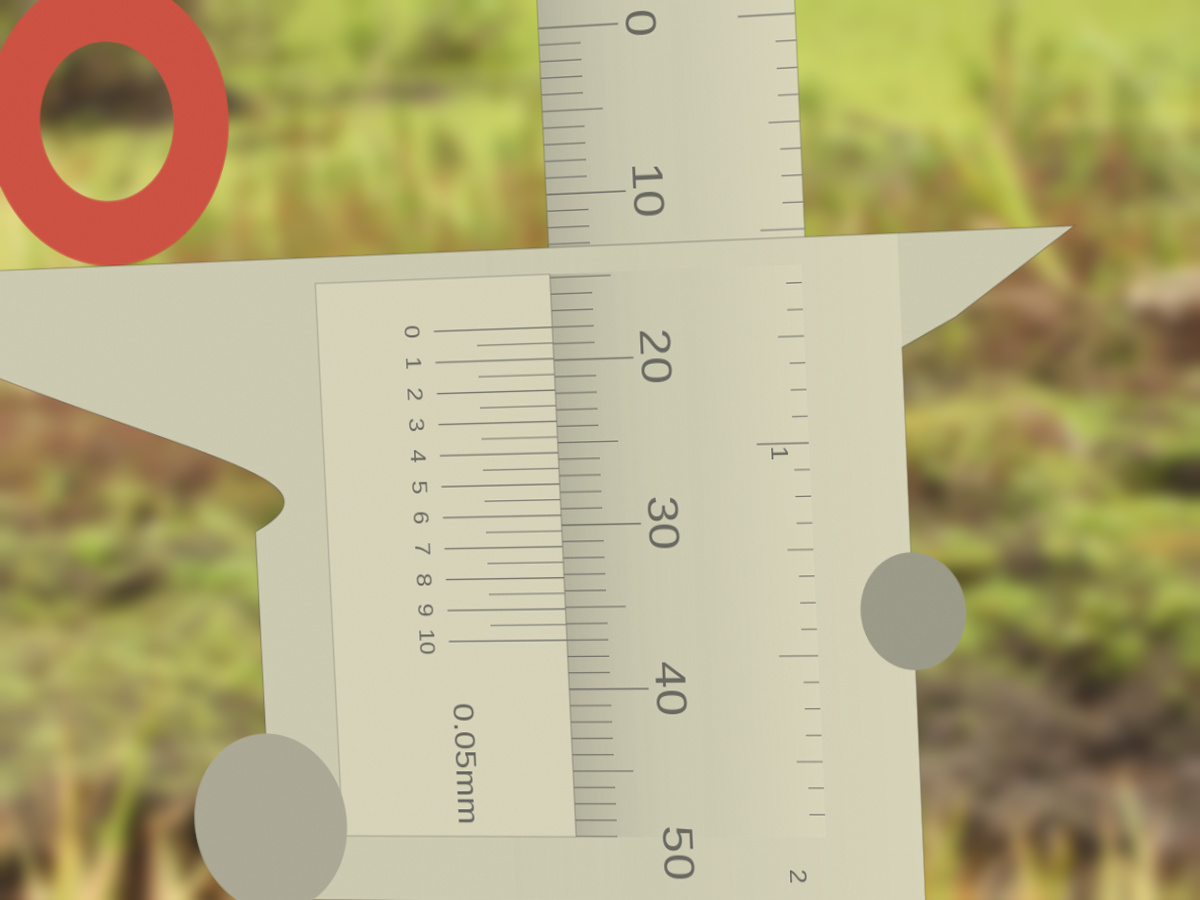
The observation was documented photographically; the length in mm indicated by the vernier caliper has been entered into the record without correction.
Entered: 18.0 mm
